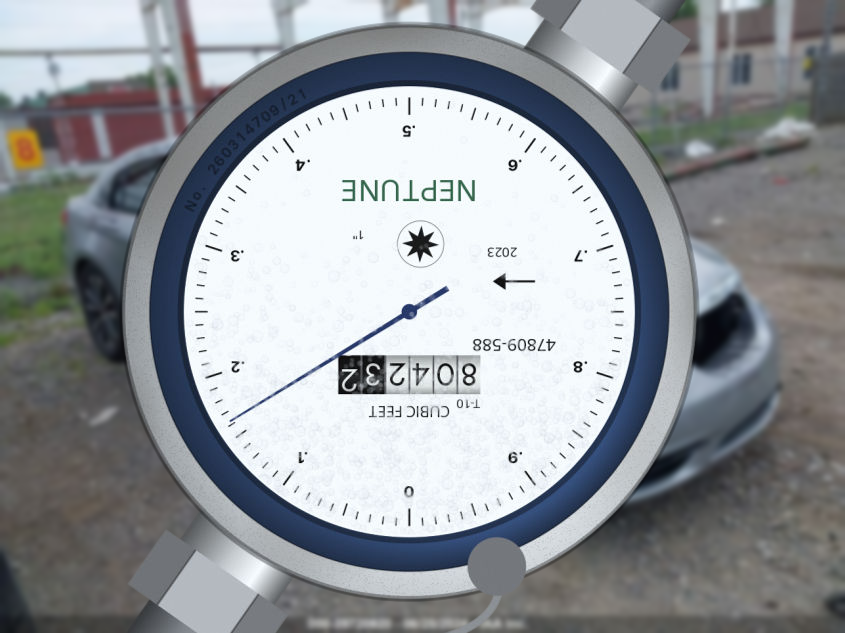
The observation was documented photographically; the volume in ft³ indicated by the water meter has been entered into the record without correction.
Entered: 804232.16 ft³
